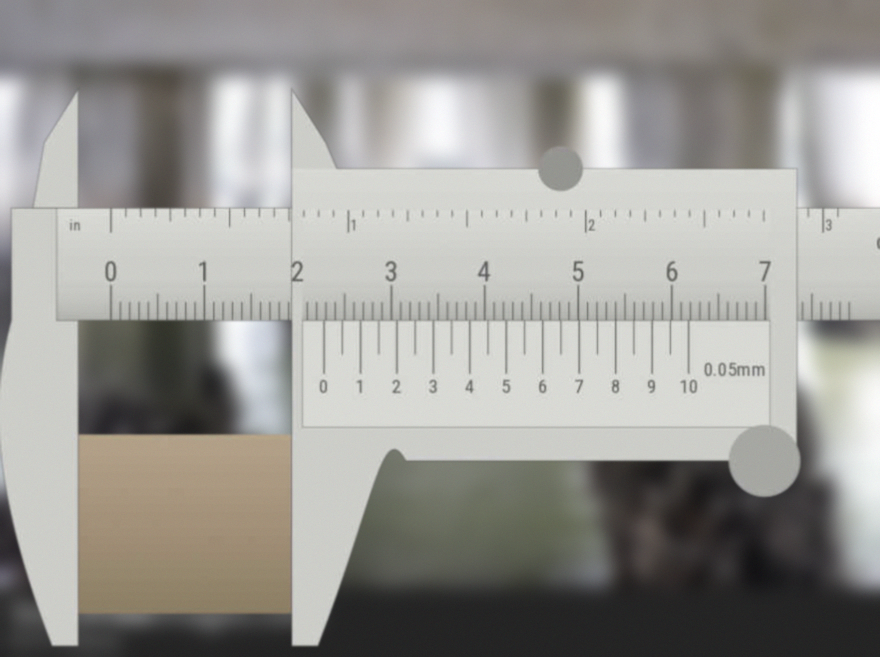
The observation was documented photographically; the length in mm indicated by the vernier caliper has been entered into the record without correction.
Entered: 22.8 mm
